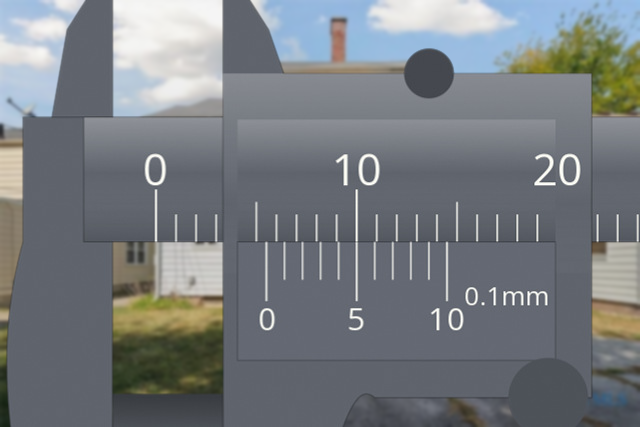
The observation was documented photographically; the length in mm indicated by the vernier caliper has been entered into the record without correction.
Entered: 5.5 mm
